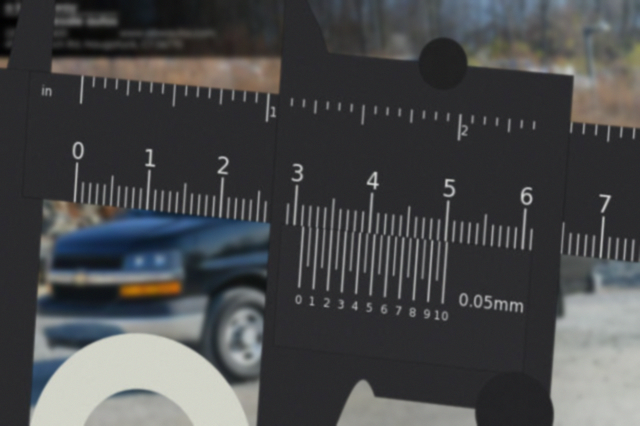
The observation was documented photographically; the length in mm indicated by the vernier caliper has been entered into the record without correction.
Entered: 31.2 mm
